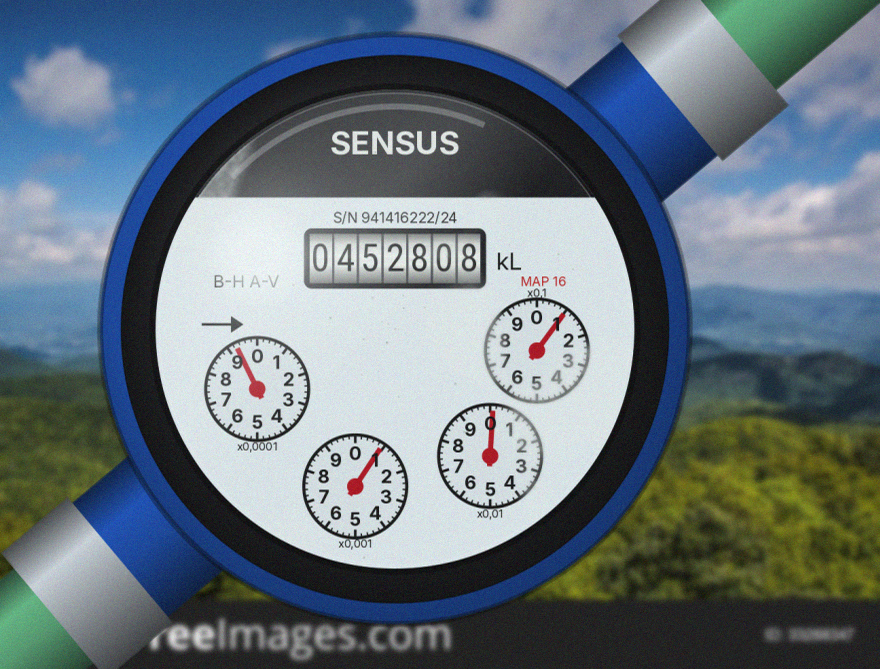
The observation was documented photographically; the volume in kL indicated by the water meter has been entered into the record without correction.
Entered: 452808.1009 kL
